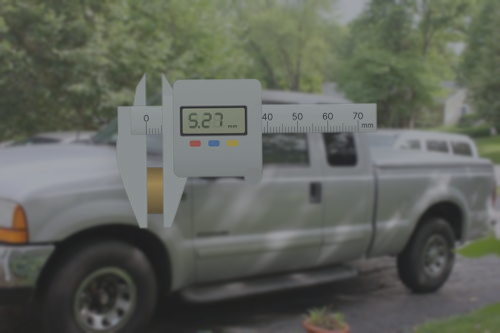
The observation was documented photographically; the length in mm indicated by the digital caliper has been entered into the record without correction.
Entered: 5.27 mm
